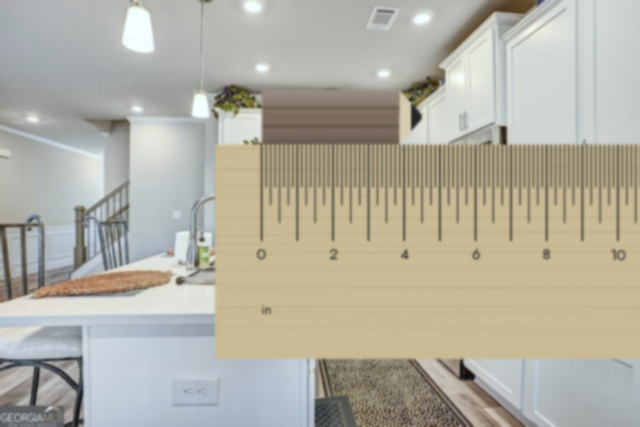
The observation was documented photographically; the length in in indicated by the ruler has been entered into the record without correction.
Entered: 4.5 in
